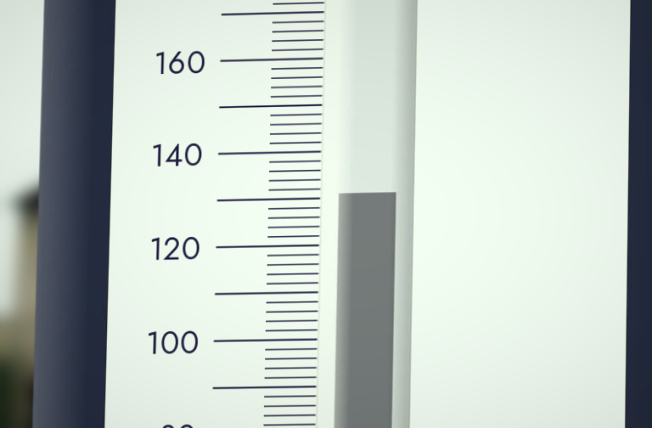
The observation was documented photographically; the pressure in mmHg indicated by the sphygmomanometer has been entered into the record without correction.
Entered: 131 mmHg
